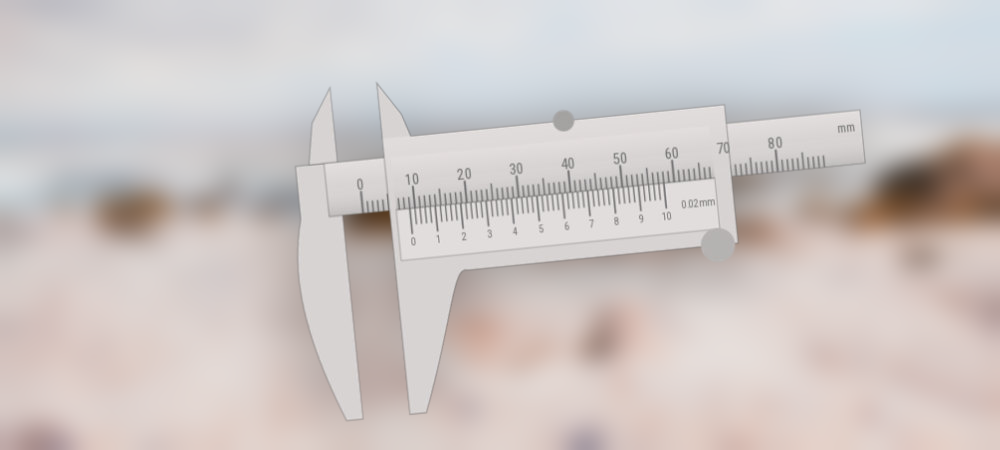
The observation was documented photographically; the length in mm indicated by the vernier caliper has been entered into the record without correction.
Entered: 9.0 mm
